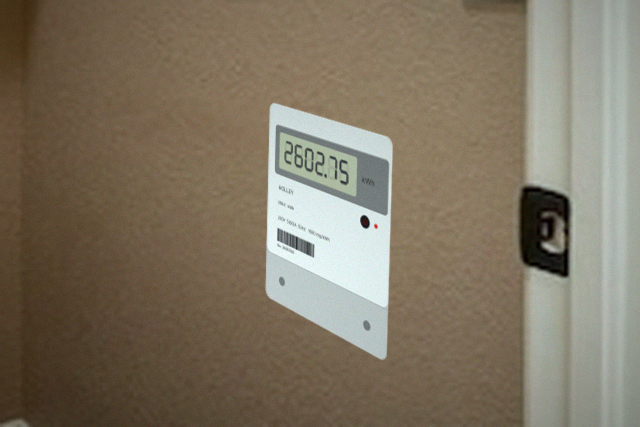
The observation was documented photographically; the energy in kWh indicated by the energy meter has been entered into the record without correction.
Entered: 2602.75 kWh
